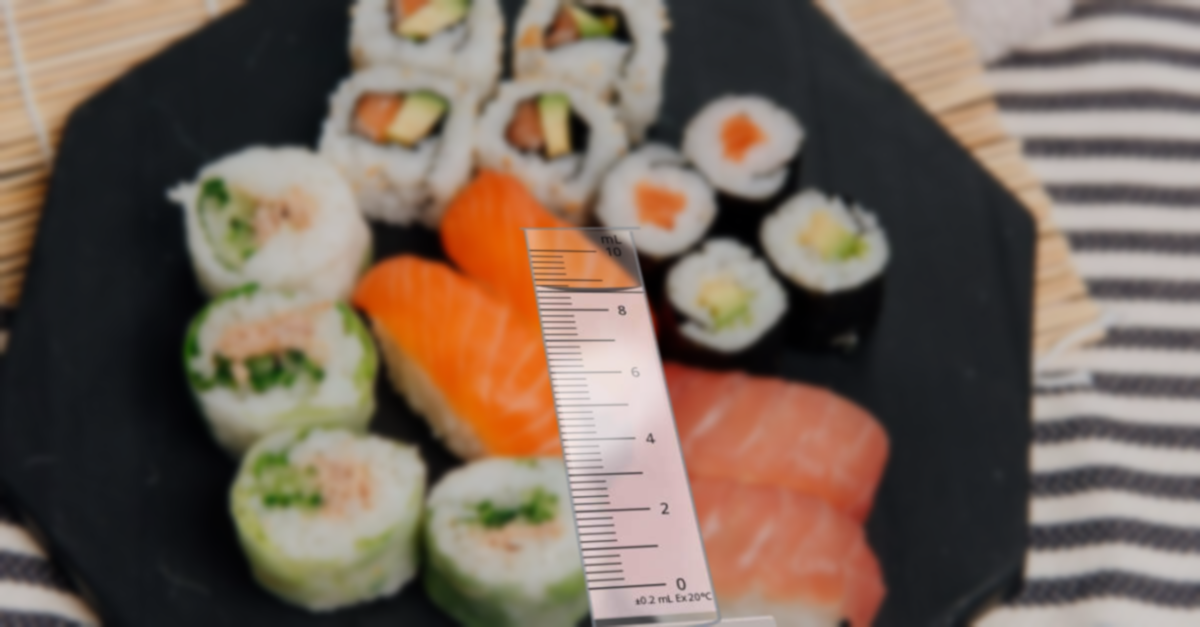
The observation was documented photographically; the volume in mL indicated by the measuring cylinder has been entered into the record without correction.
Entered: 8.6 mL
